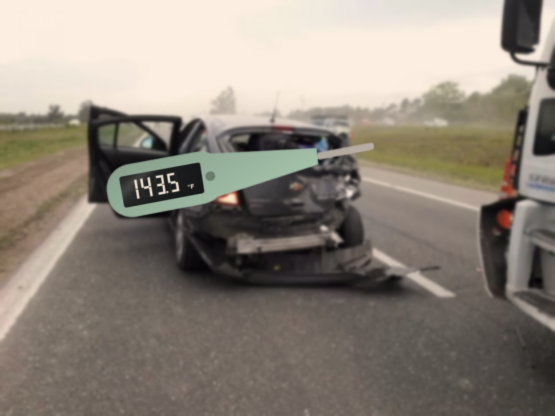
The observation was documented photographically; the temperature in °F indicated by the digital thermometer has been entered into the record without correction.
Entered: 143.5 °F
